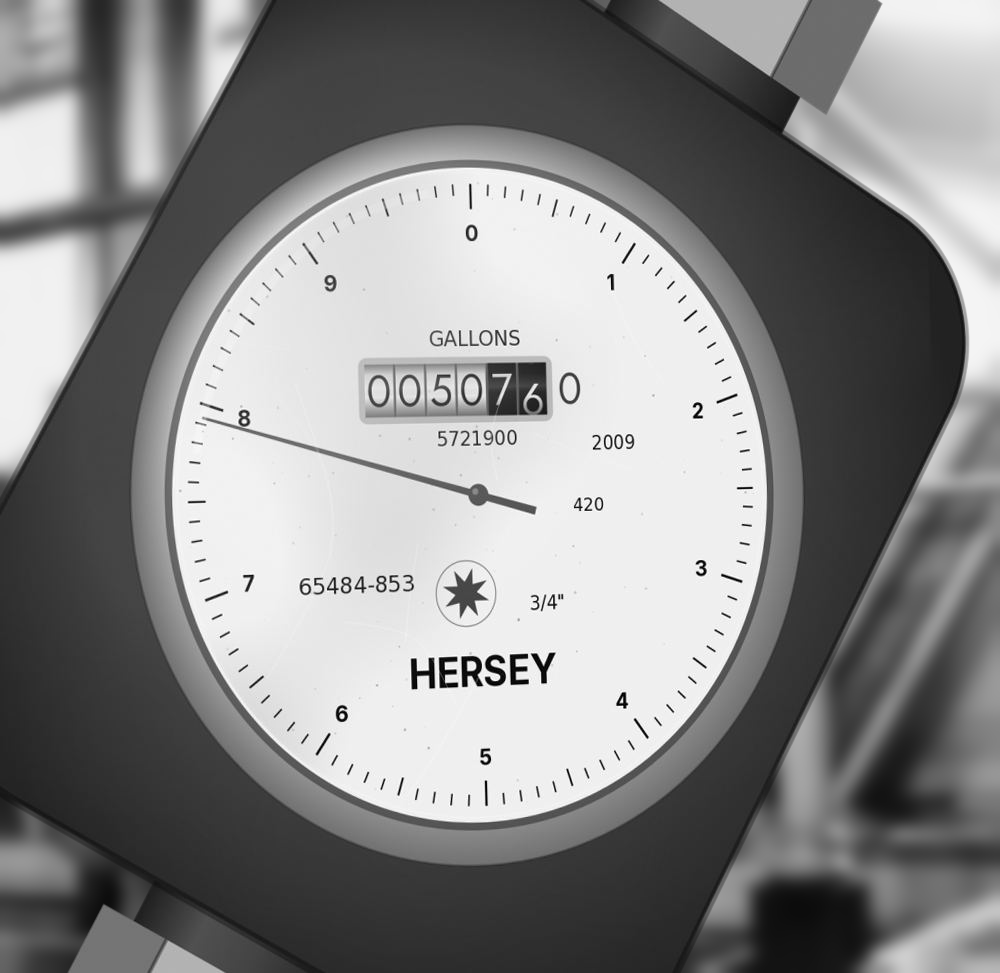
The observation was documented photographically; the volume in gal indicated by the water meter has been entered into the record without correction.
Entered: 50757.9 gal
